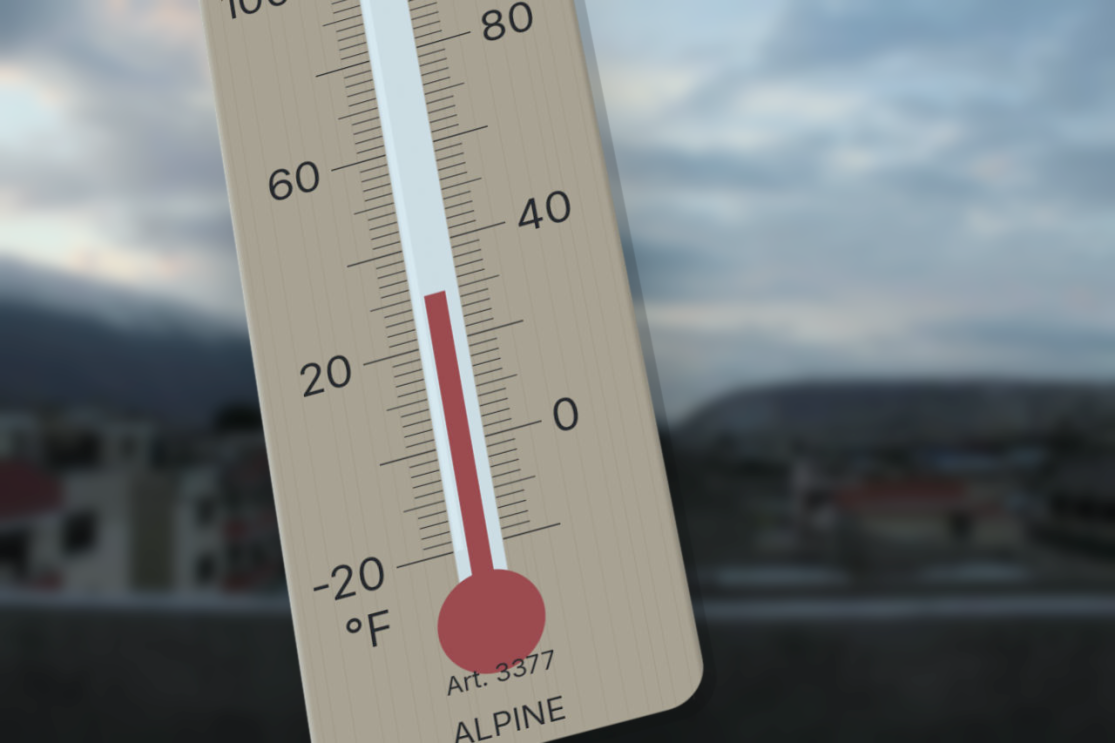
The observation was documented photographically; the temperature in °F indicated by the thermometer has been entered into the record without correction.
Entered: 30 °F
